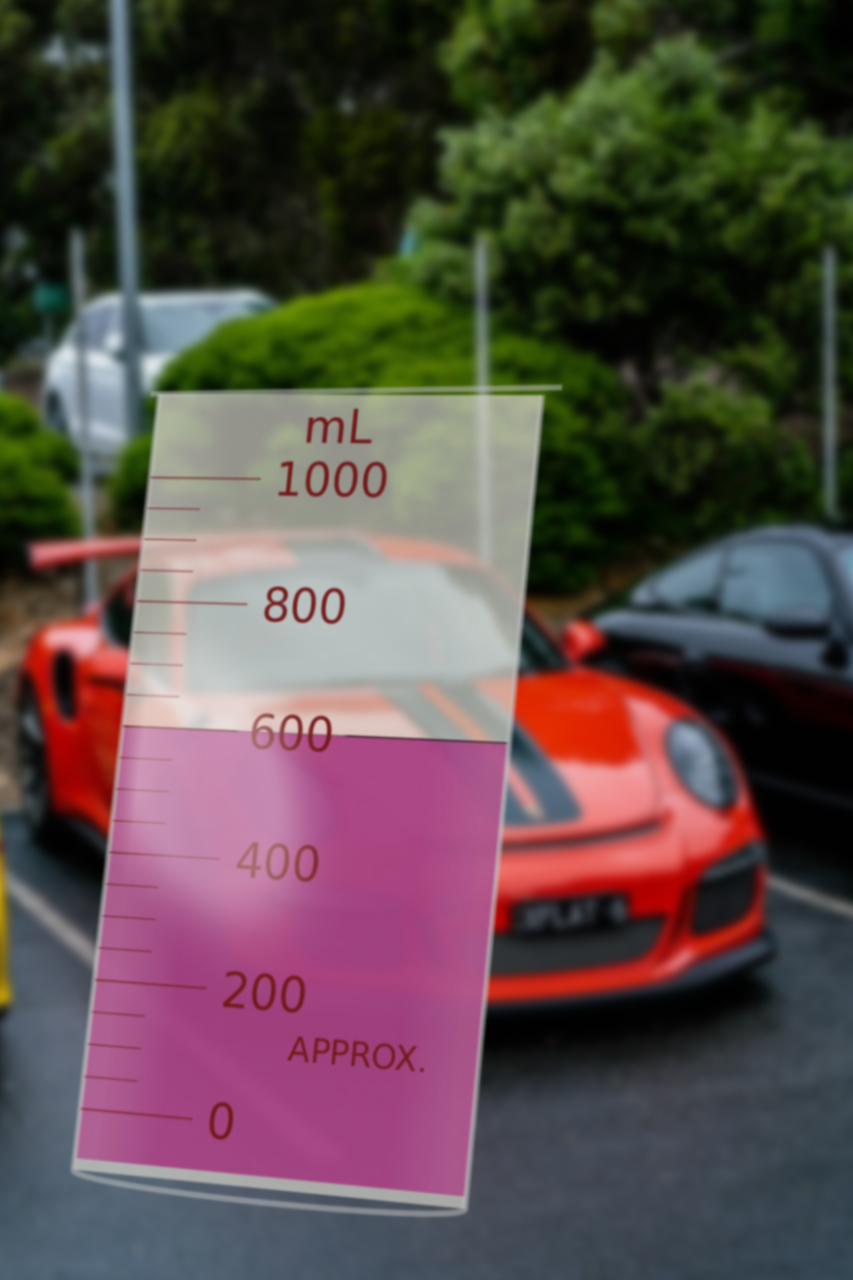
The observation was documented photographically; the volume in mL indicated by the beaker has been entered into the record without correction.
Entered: 600 mL
